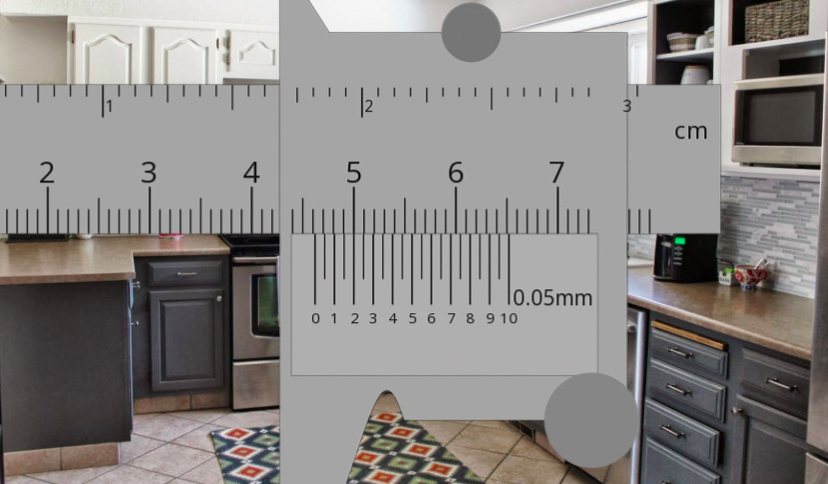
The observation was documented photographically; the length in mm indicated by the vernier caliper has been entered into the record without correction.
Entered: 46.2 mm
